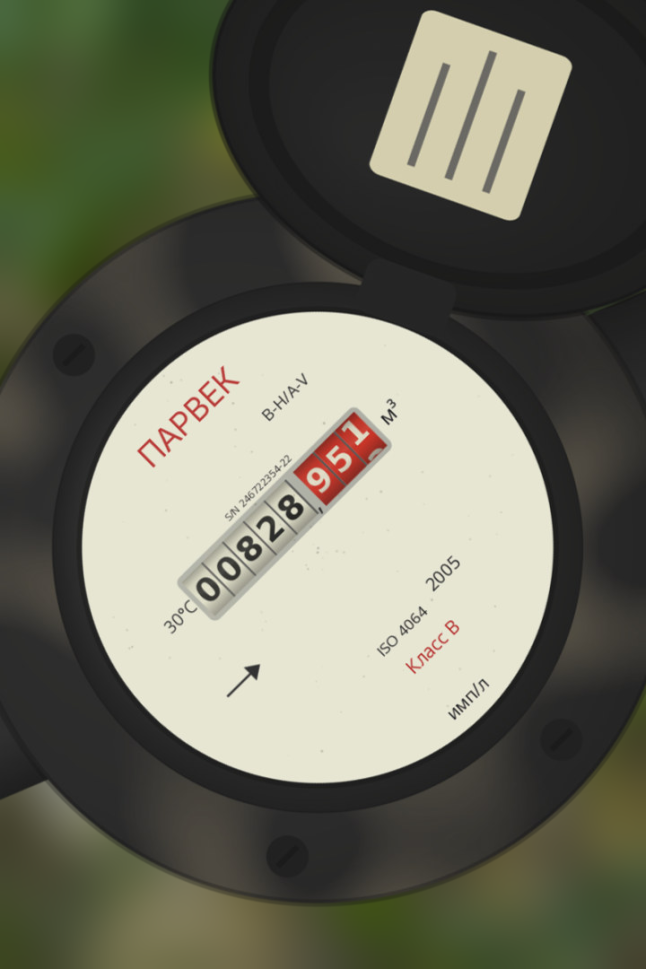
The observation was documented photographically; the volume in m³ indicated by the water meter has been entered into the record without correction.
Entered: 828.951 m³
